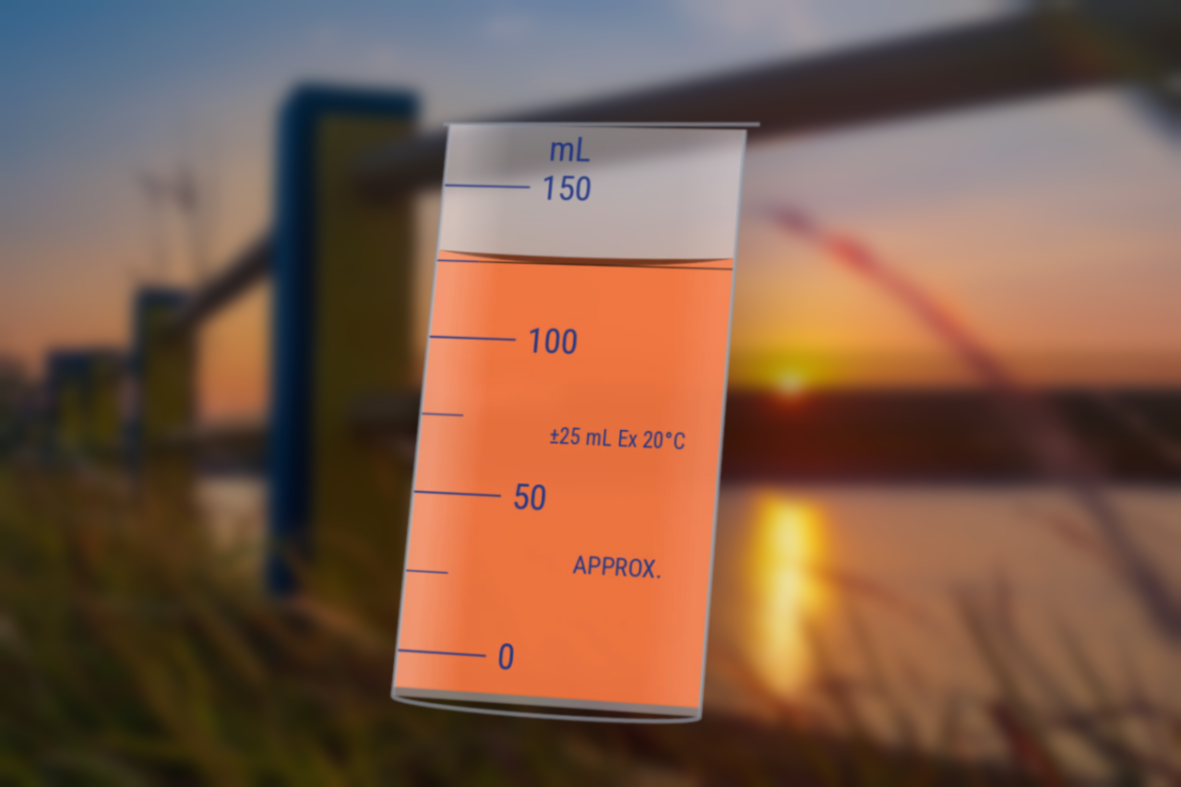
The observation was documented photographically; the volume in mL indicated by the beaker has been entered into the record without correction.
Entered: 125 mL
